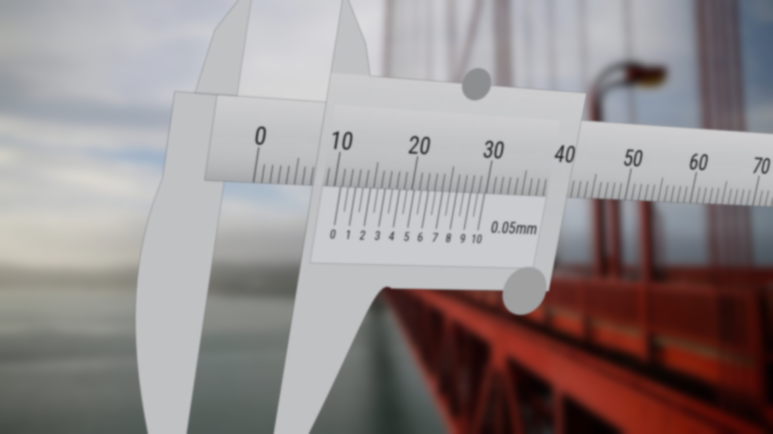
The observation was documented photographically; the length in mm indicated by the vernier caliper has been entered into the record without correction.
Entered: 10.8 mm
